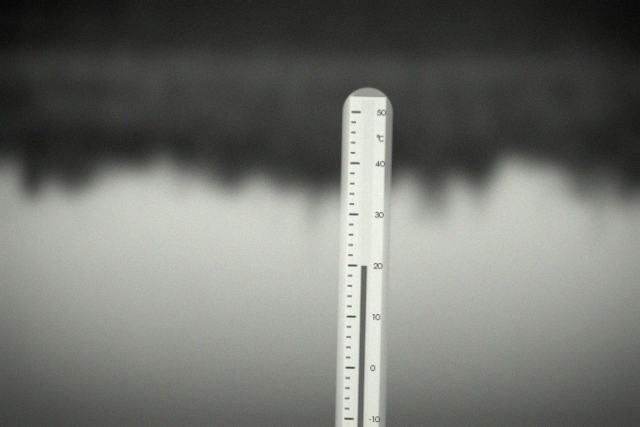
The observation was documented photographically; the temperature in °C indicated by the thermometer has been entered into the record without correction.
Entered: 20 °C
